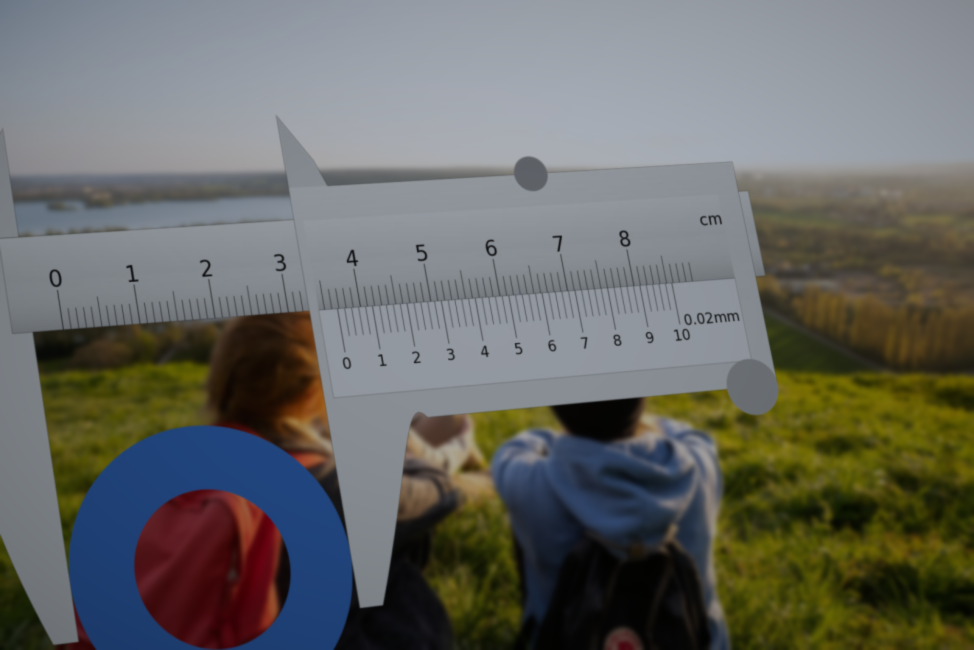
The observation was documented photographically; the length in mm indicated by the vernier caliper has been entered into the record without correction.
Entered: 36.8 mm
